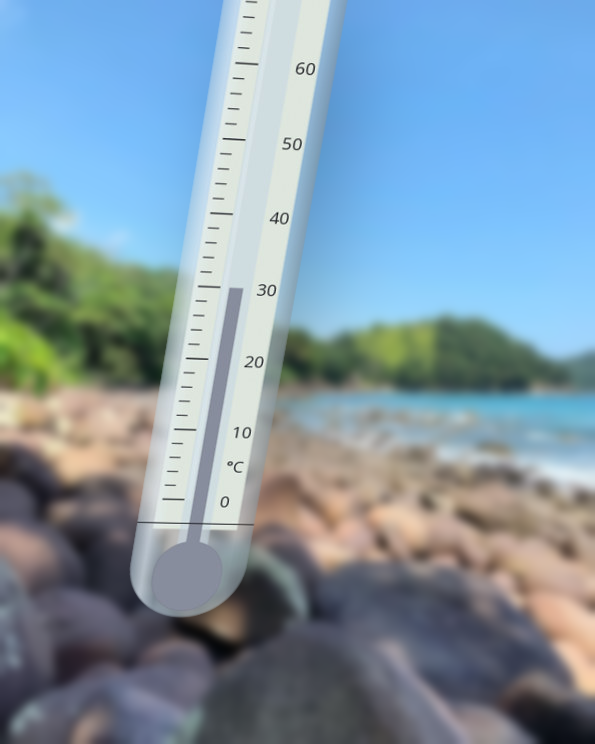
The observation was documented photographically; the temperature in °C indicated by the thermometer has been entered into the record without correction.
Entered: 30 °C
